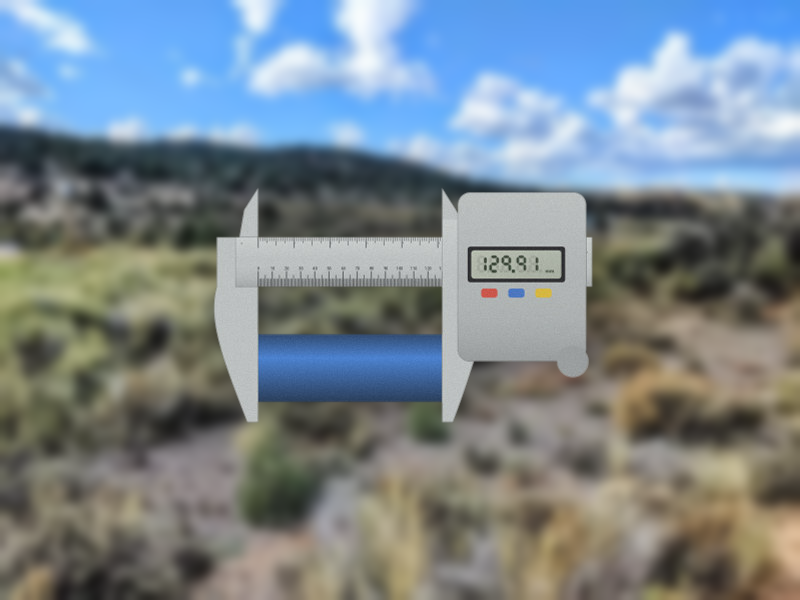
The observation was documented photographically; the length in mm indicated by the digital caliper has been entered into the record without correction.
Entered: 129.91 mm
